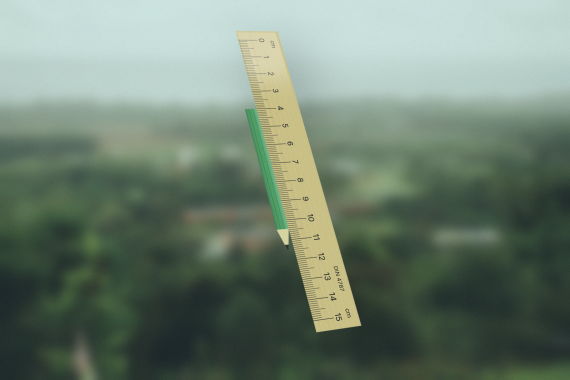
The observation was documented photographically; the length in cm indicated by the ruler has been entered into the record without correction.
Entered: 7.5 cm
